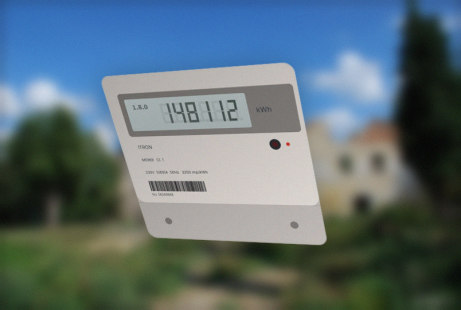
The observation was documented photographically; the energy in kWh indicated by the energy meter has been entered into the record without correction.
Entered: 148112 kWh
